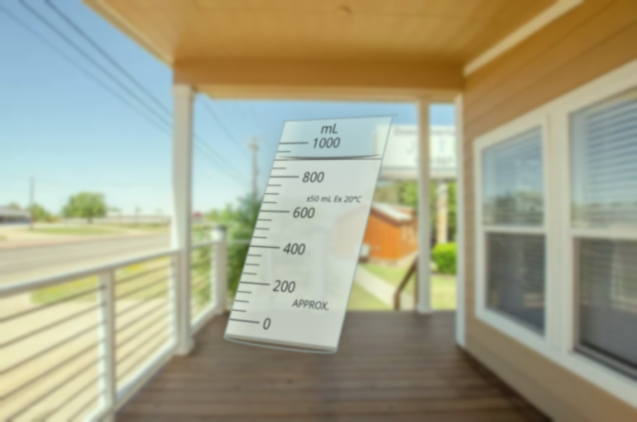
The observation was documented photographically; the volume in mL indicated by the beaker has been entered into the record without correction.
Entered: 900 mL
